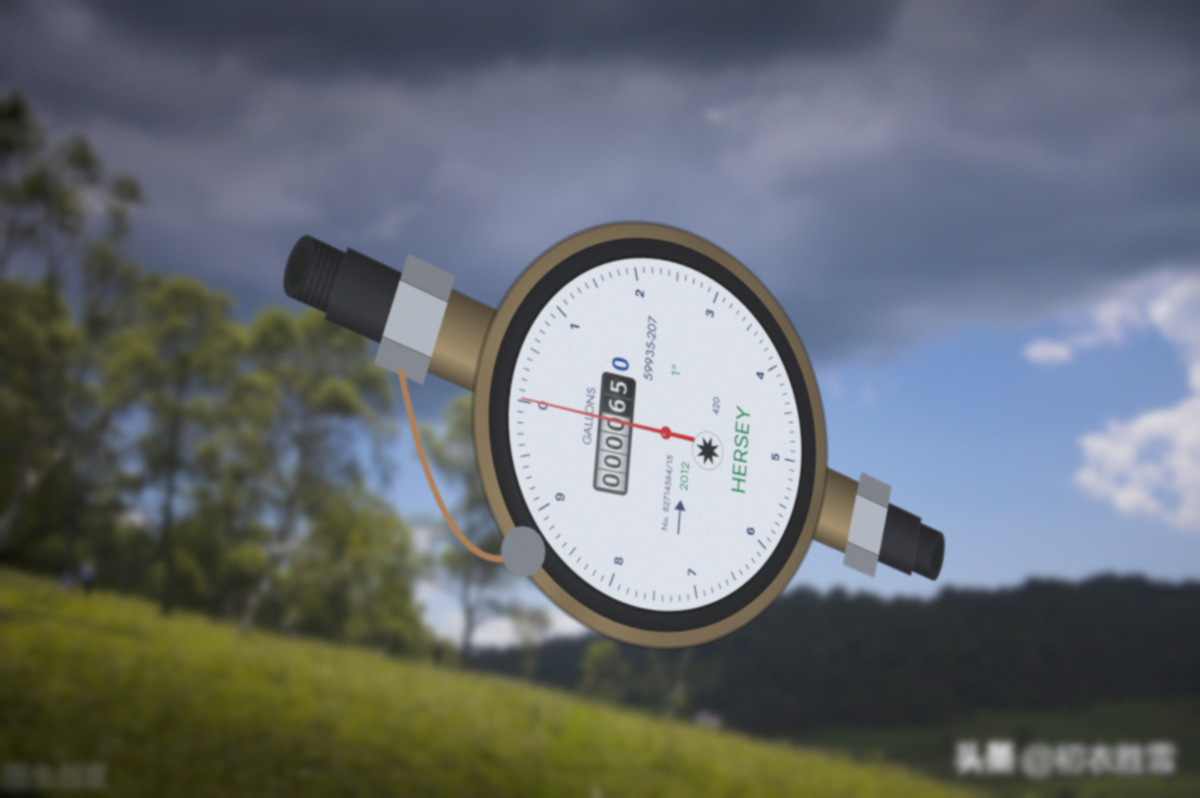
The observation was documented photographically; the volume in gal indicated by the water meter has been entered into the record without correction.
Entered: 650.0 gal
